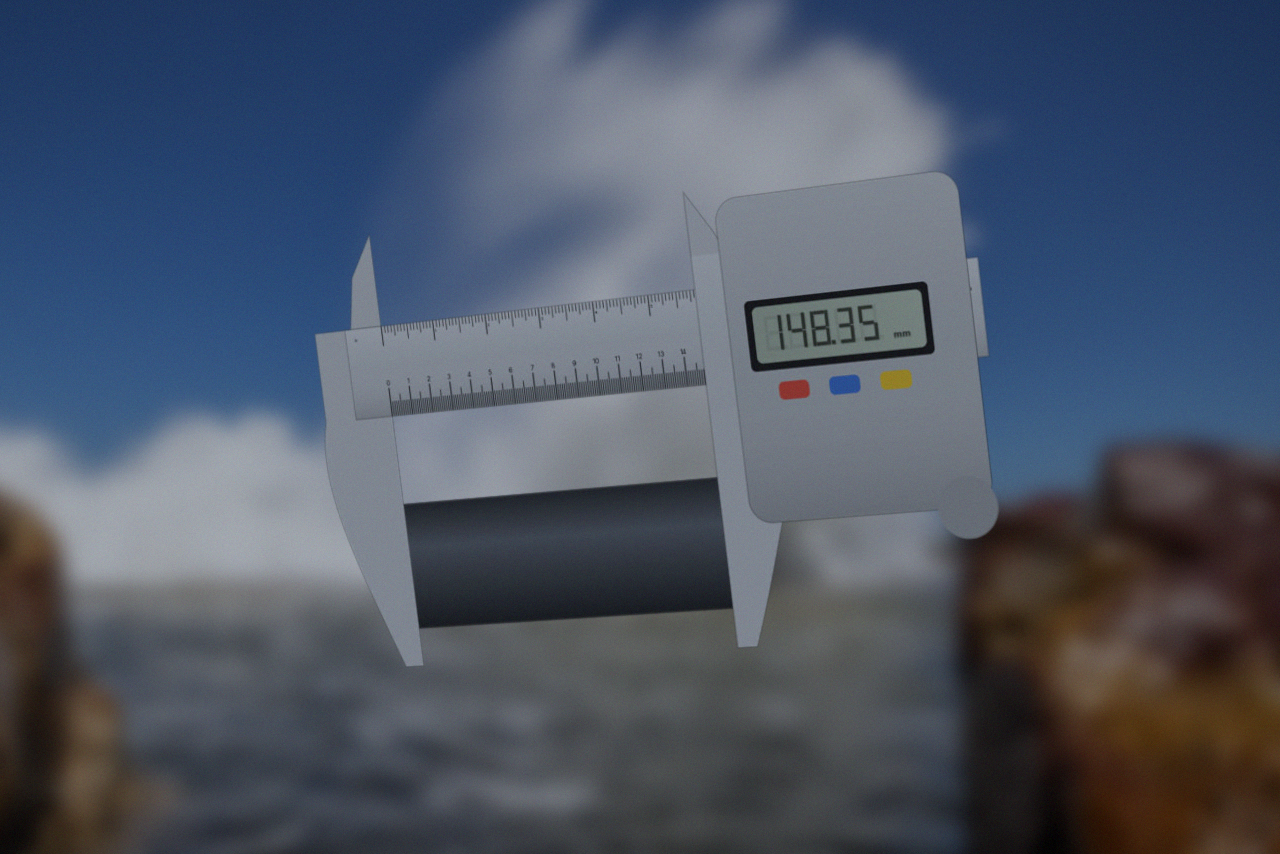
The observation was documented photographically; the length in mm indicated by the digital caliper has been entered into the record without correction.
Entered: 148.35 mm
